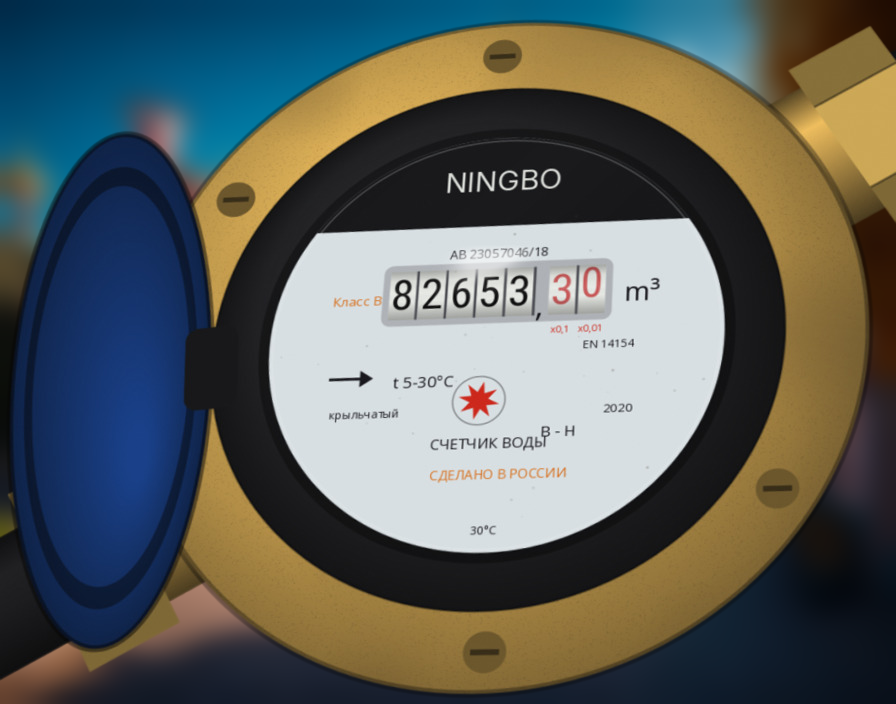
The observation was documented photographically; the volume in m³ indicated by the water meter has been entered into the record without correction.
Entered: 82653.30 m³
